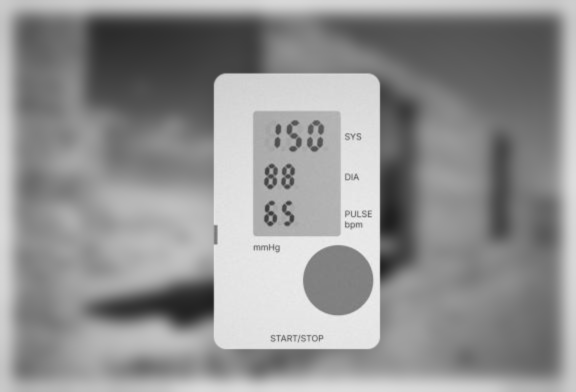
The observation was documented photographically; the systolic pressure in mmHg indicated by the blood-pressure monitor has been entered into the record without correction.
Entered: 150 mmHg
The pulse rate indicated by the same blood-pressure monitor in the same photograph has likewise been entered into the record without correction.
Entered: 65 bpm
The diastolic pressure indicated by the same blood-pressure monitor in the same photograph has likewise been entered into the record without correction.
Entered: 88 mmHg
